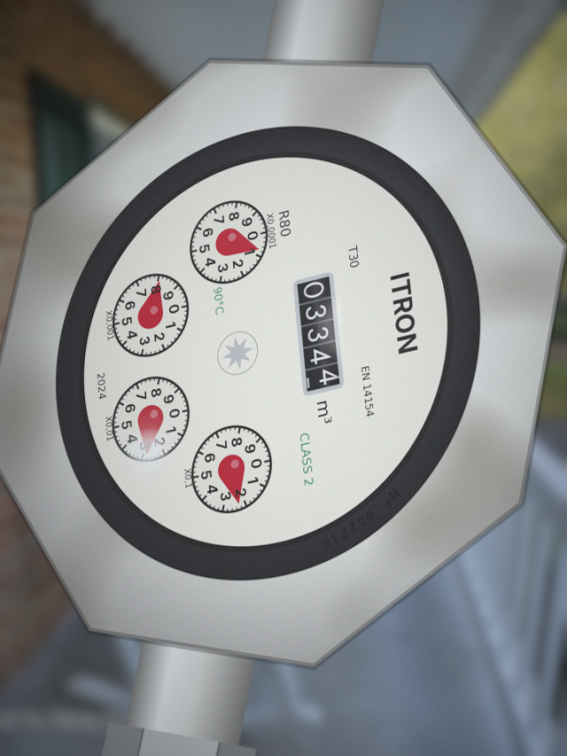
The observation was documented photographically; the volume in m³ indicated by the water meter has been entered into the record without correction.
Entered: 3344.2280 m³
